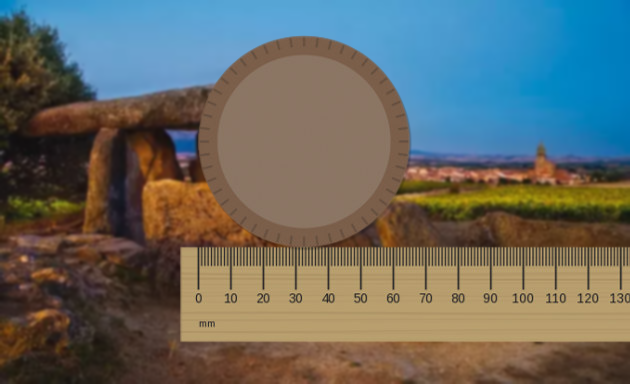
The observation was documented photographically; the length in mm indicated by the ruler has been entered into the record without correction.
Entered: 65 mm
